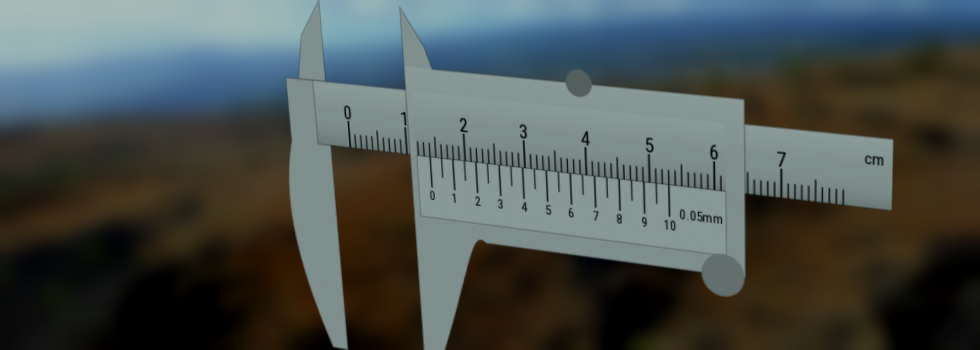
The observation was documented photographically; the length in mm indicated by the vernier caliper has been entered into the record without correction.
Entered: 14.0 mm
